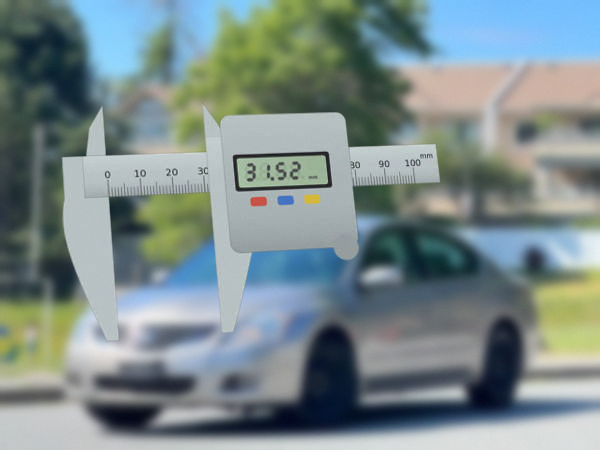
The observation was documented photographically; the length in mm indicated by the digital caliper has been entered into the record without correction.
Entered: 31.52 mm
